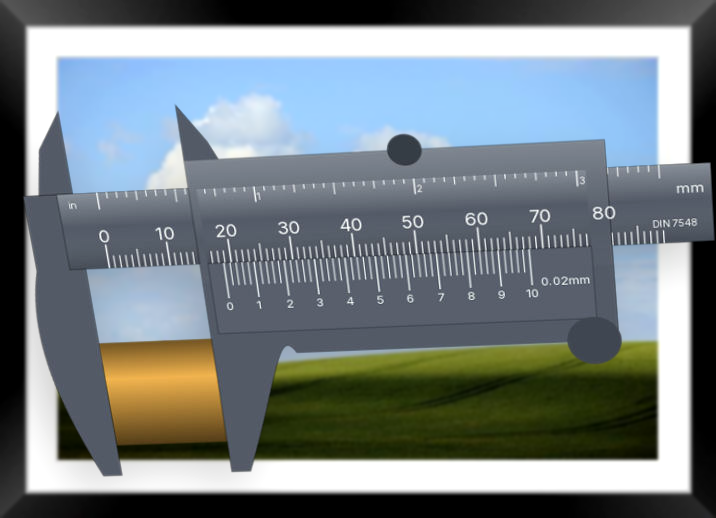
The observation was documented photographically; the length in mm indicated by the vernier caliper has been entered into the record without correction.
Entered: 18.8 mm
